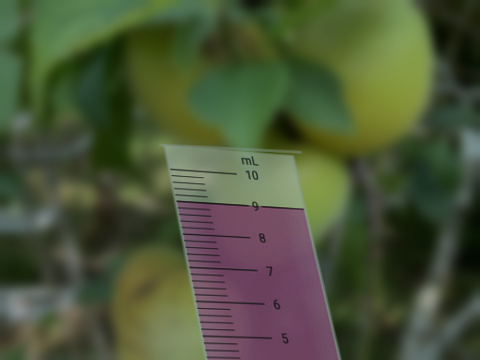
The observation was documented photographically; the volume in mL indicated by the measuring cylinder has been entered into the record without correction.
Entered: 9 mL
